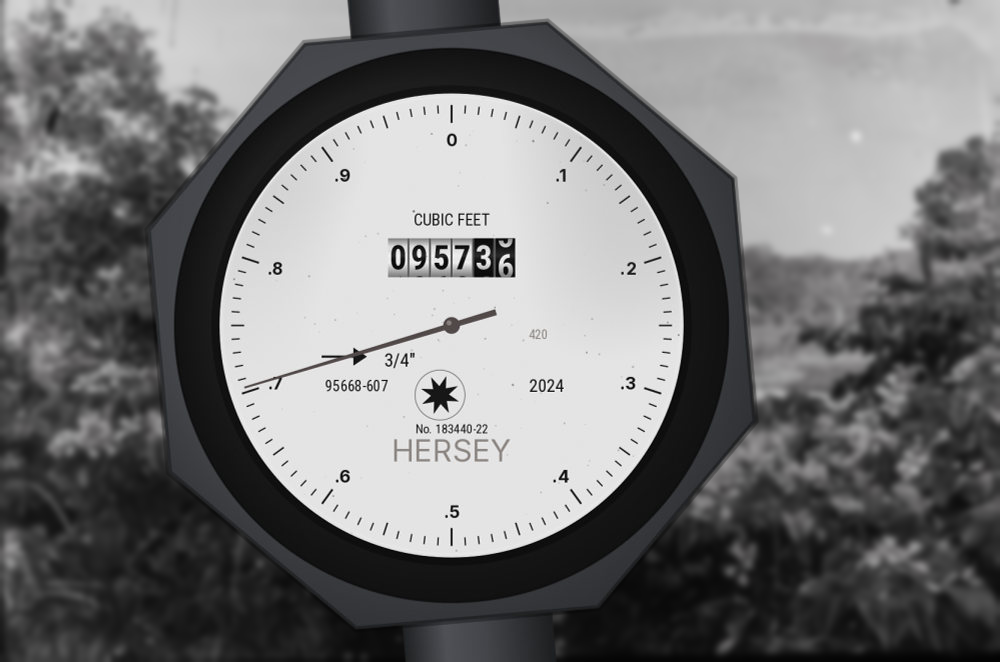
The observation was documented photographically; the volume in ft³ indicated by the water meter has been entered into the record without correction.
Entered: 95735.70 ft³
